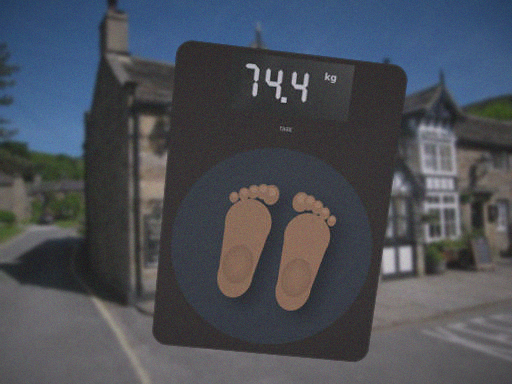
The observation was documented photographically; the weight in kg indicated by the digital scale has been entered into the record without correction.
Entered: 74.4 kg
